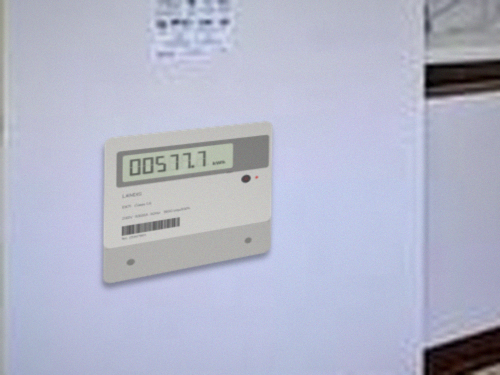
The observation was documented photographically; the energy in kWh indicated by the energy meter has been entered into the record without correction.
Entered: 577.7 kWh
